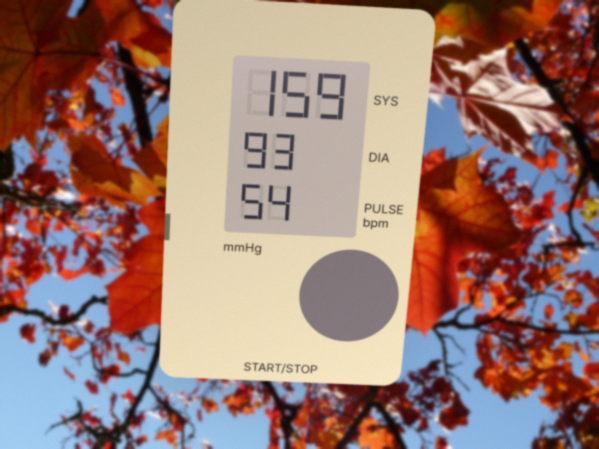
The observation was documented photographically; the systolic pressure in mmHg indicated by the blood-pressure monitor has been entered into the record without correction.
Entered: 159 mmHg
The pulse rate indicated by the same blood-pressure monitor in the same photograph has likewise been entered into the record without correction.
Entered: 54 bpm
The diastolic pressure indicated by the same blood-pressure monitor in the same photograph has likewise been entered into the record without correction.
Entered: 93 mmHg
